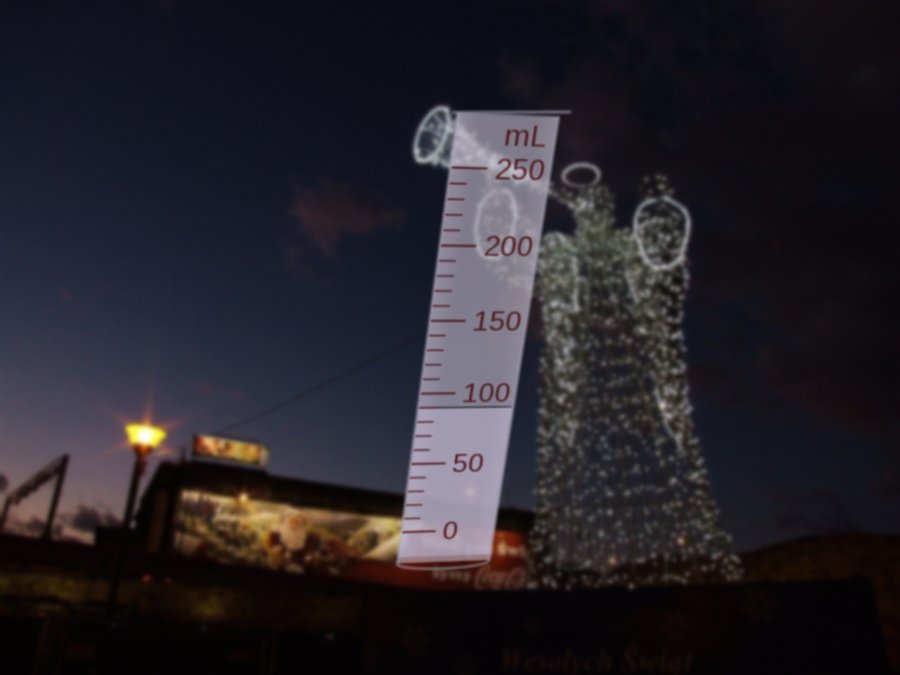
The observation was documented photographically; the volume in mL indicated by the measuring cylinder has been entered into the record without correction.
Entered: 90 mL
